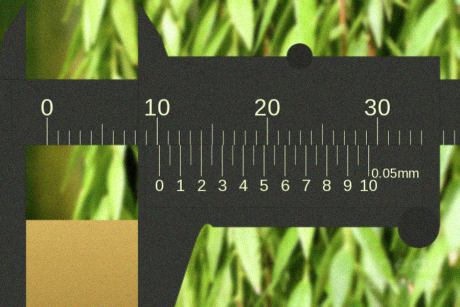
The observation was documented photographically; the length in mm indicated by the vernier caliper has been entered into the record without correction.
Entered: 10.2 mm
